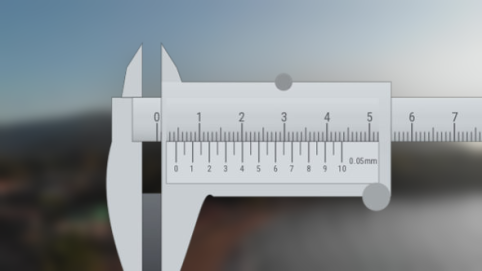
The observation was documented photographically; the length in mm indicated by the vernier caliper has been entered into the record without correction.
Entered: 4.5 mm
